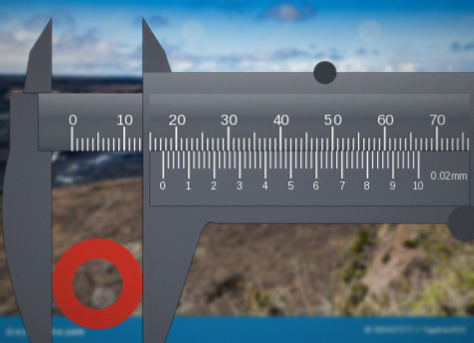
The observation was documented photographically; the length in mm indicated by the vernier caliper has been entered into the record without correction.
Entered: 17.5 mm
